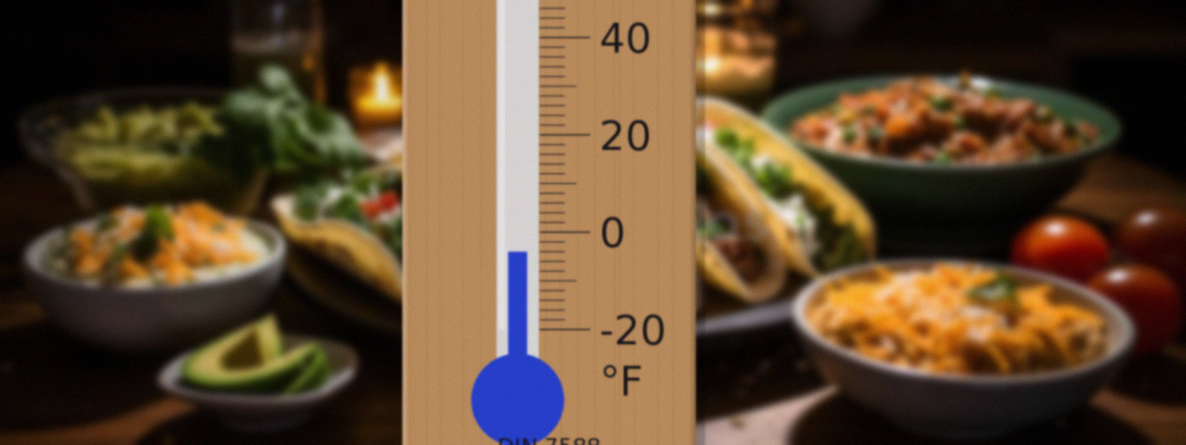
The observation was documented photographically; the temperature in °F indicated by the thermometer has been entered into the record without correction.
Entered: -4 °F
